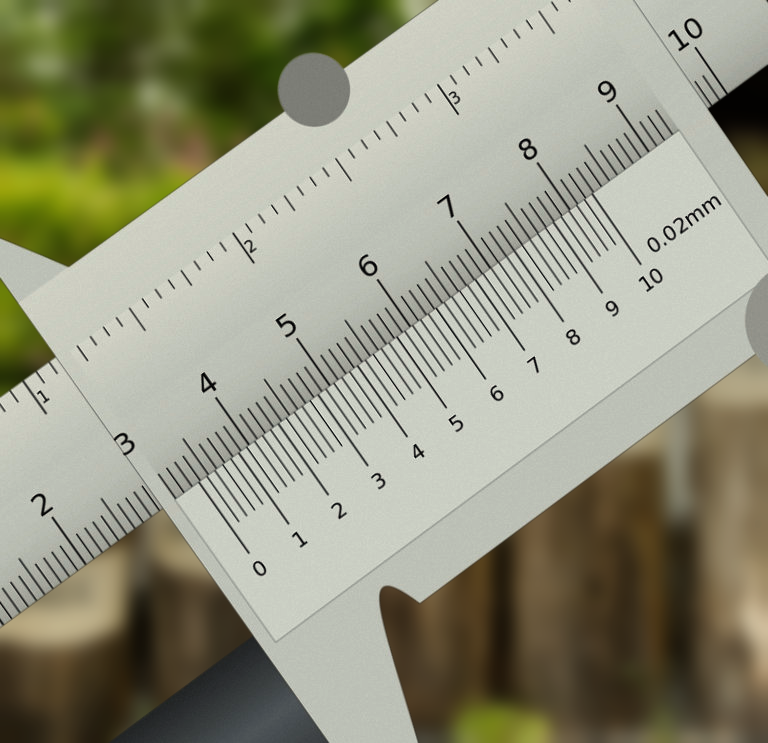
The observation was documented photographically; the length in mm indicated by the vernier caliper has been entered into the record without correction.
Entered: 33.8 mm
